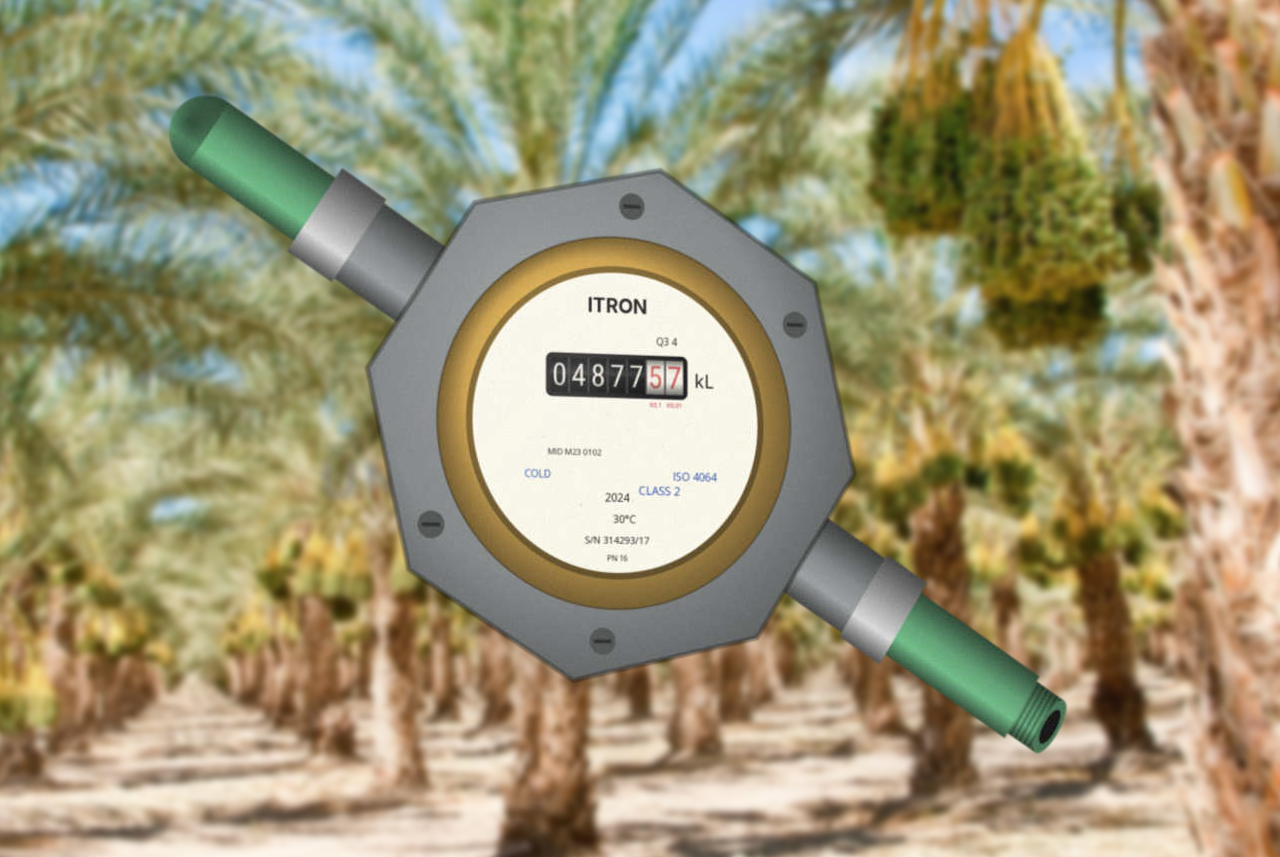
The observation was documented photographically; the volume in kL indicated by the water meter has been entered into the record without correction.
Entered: 4877.57 kL
